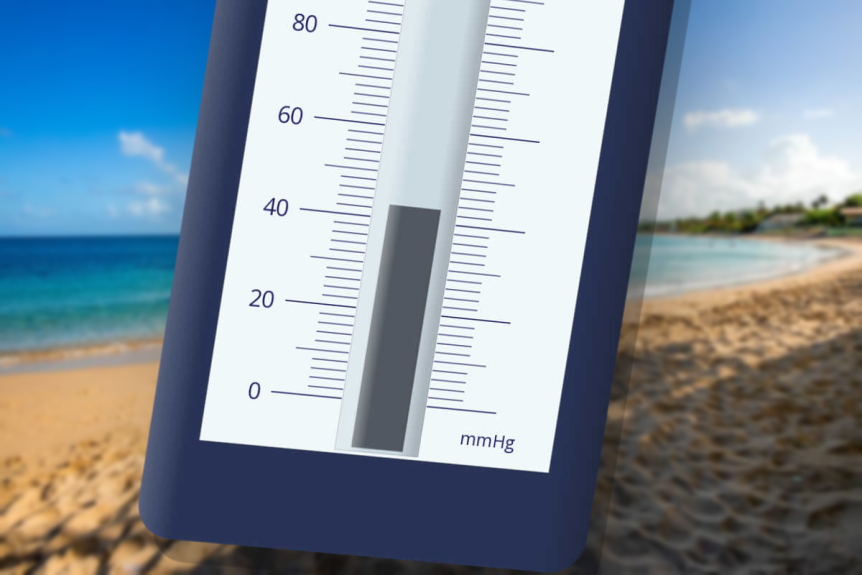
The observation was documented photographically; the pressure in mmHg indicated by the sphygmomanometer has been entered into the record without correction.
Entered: 43 mmHg
